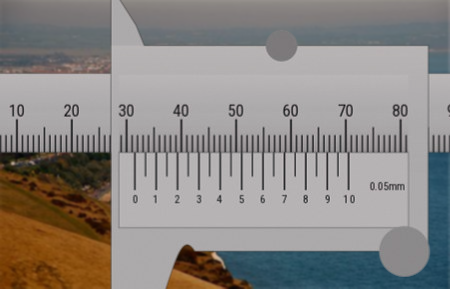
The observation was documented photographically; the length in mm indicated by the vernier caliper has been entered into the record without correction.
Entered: 31.5 mm
